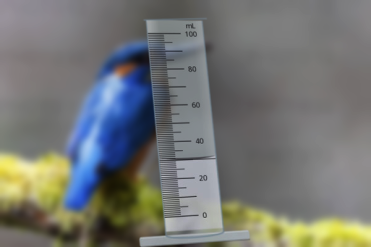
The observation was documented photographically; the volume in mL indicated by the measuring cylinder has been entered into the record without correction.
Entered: 30 mL
